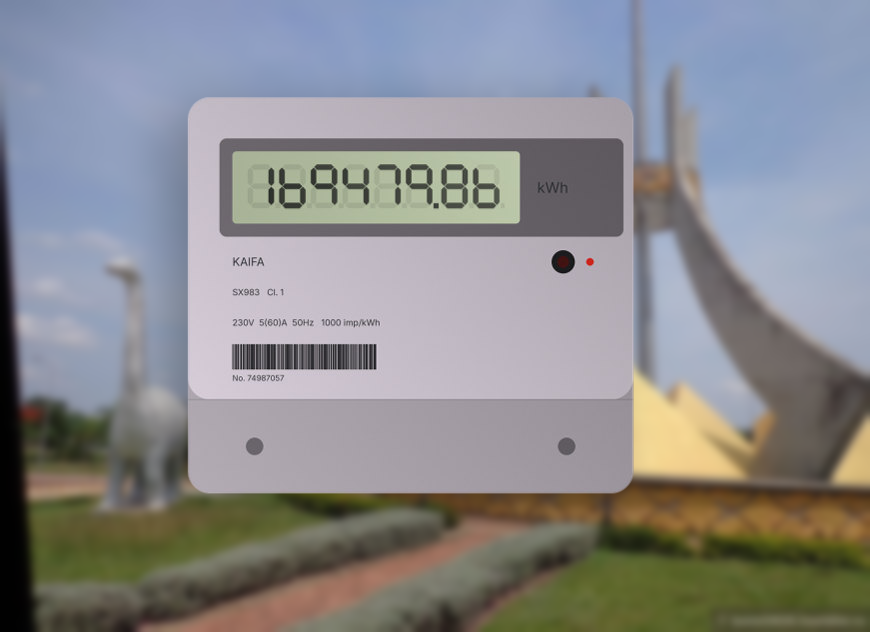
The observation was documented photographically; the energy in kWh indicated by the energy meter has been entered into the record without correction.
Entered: 169479.86 kWh
